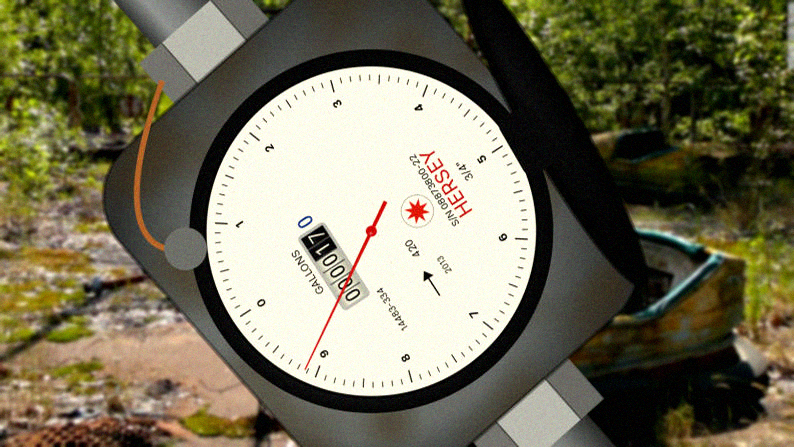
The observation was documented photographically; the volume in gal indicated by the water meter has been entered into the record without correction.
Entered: 169.1 gal
